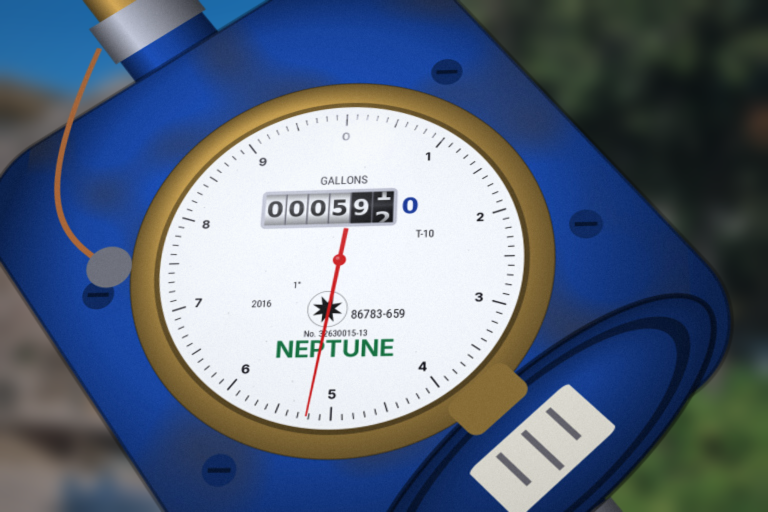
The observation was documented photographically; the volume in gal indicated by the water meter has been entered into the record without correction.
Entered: 5915.2 gal
